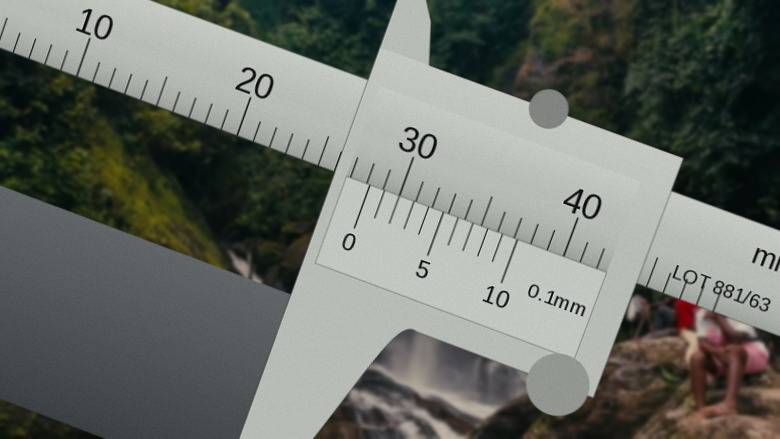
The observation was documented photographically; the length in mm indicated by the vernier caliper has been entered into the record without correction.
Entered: 28.2 mm
